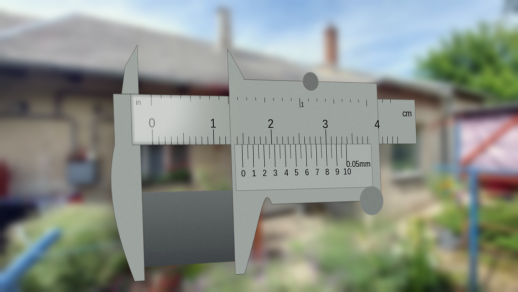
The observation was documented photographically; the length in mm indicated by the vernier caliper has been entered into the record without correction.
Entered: 14.8 mm
